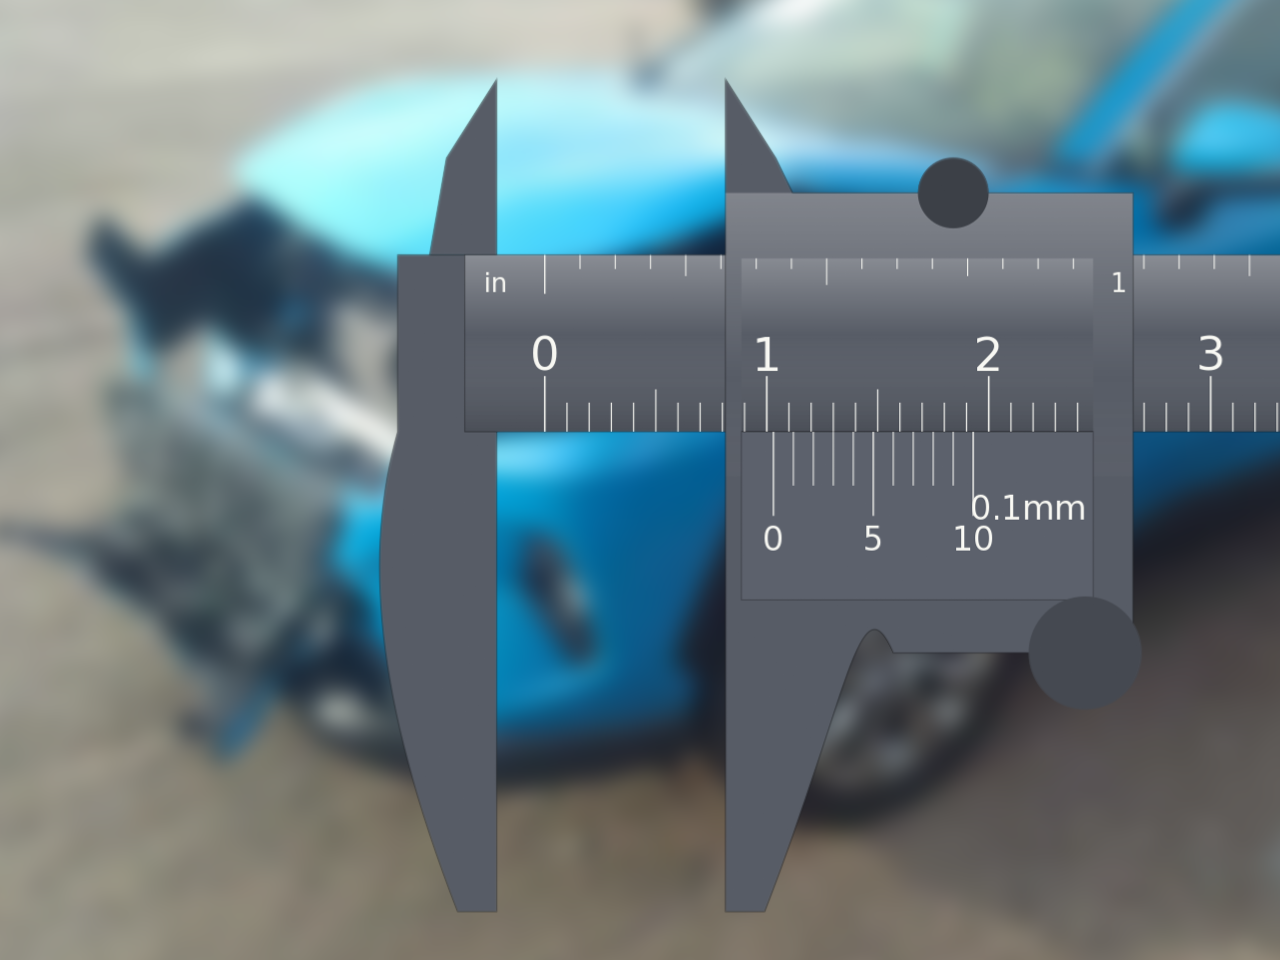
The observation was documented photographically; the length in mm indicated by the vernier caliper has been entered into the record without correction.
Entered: 10.3 mm
